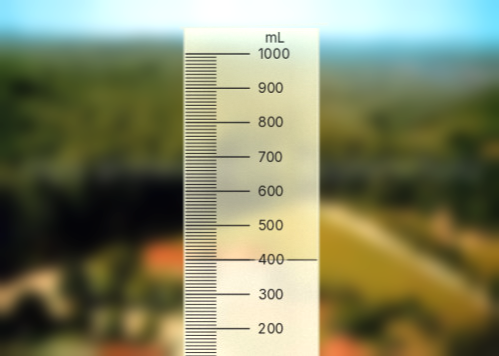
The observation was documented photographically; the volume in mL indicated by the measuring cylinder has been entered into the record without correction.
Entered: 400 mL
